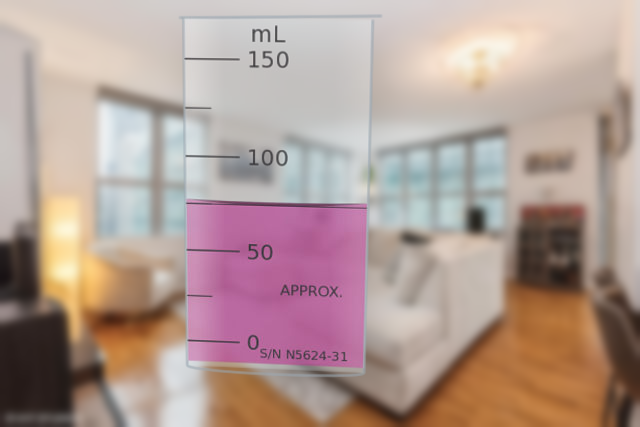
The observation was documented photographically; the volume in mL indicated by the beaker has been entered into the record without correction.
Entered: 75 mL
